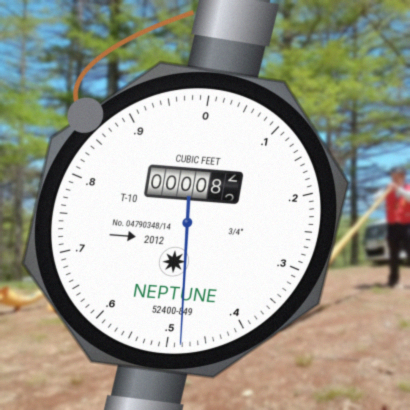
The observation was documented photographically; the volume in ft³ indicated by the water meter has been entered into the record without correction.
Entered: 82.48 ft³
